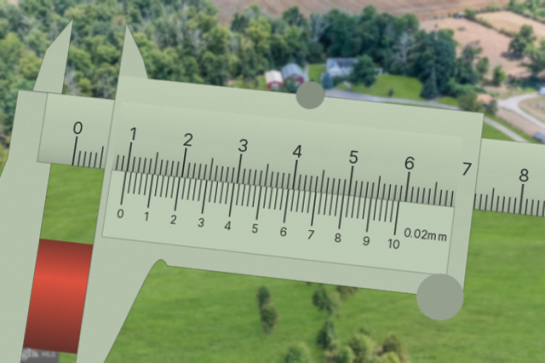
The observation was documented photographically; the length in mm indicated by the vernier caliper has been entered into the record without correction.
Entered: 9.8 mm
